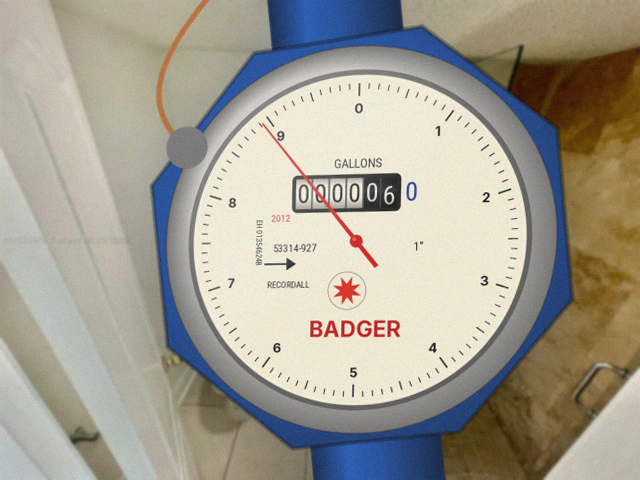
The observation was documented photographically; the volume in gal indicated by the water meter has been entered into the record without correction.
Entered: 58.9 gal
